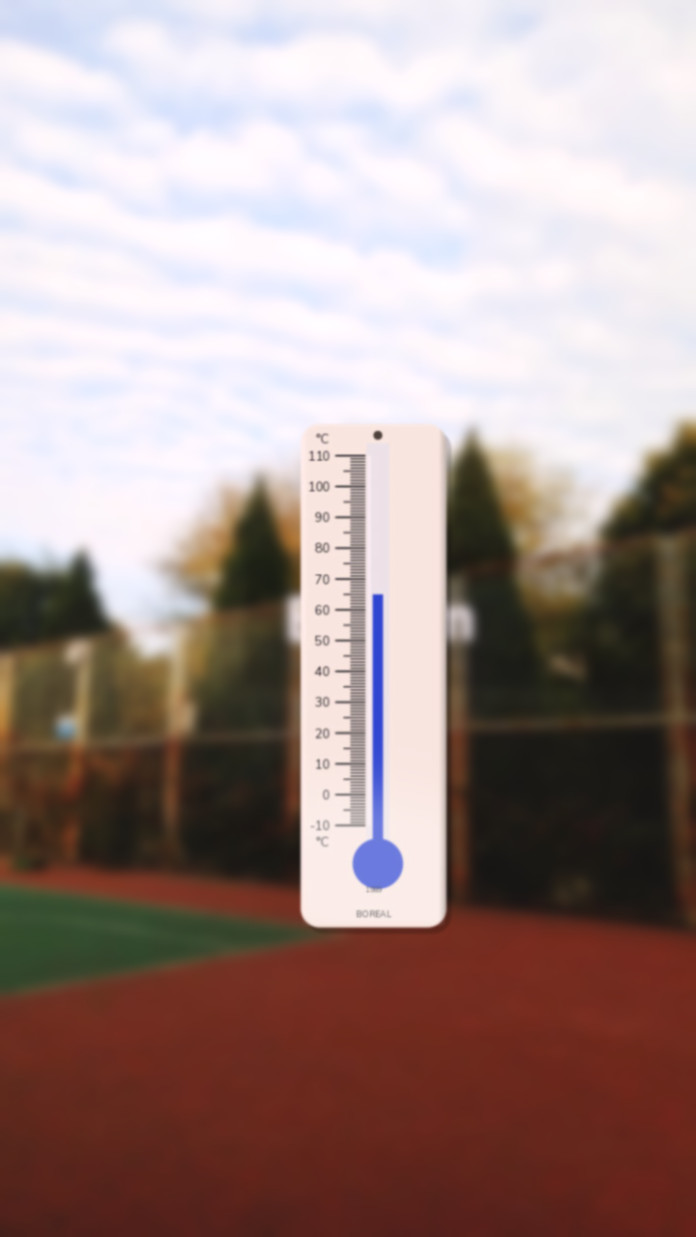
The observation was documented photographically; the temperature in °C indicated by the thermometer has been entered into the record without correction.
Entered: 65 °C
